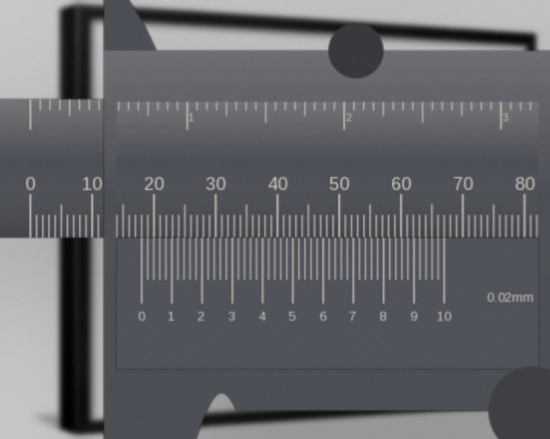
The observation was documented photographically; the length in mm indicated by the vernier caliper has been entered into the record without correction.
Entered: 18.0 mm
